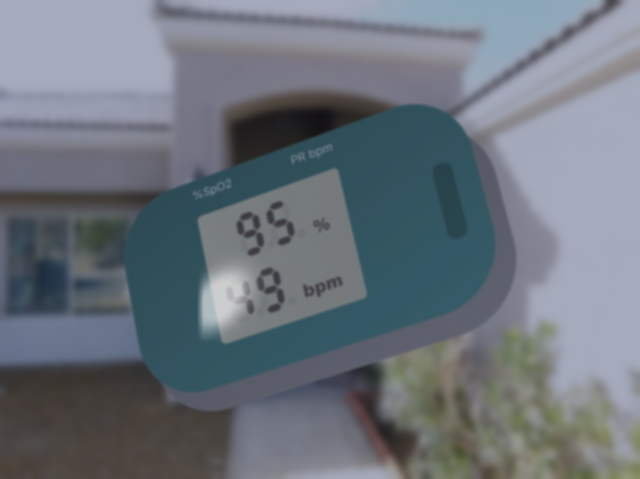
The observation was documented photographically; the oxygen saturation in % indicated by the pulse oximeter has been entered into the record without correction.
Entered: 95 %
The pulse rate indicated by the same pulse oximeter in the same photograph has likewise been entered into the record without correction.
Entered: 49 bpm
